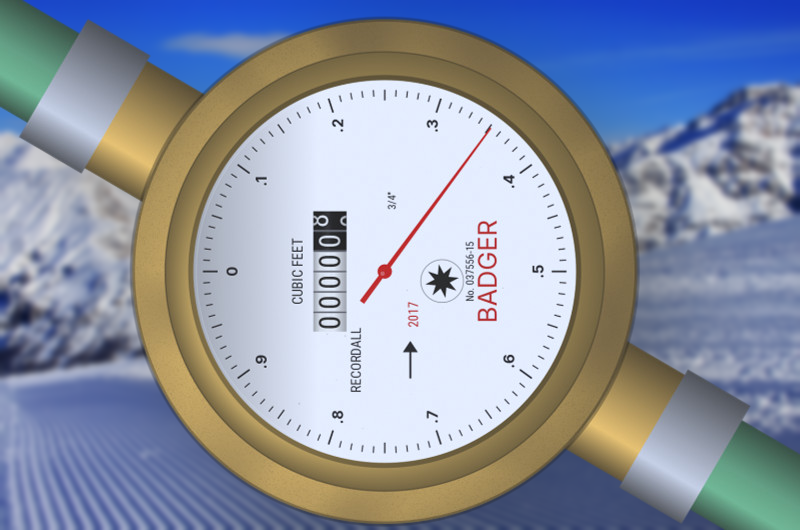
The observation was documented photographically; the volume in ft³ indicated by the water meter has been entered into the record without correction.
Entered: 8.35 ft³
